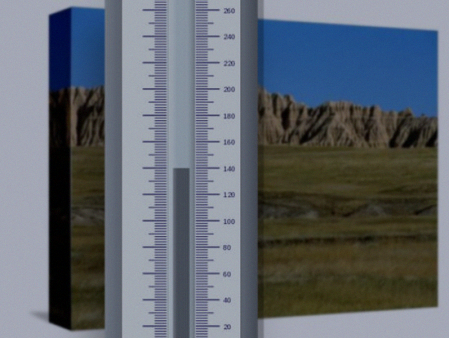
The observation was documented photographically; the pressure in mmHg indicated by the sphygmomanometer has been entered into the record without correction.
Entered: 140 mmHg
